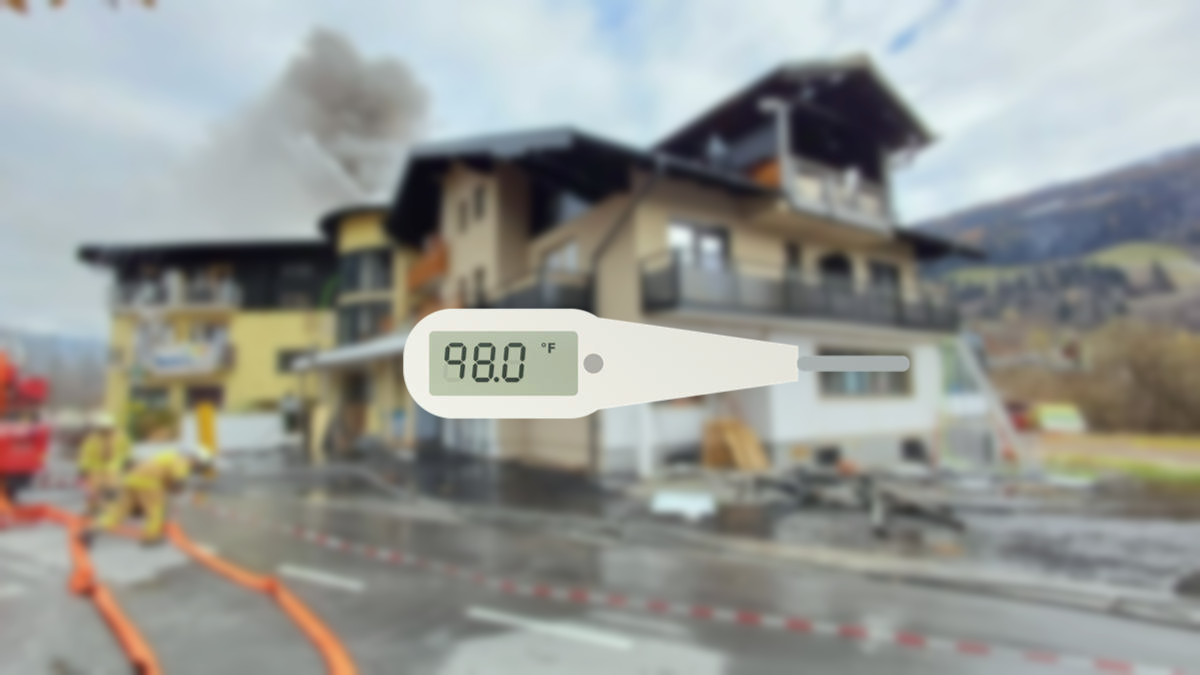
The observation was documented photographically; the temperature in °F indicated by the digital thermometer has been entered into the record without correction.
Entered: 98.0 °F
